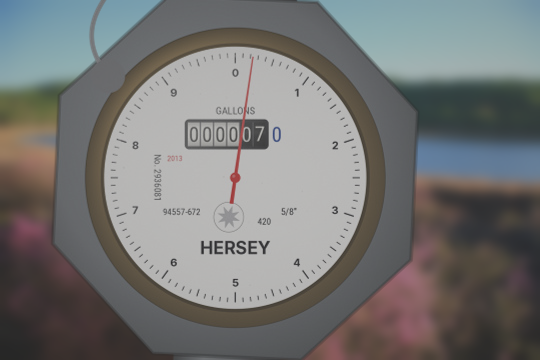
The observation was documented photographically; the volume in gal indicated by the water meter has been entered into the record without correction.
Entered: 70.2 gal
